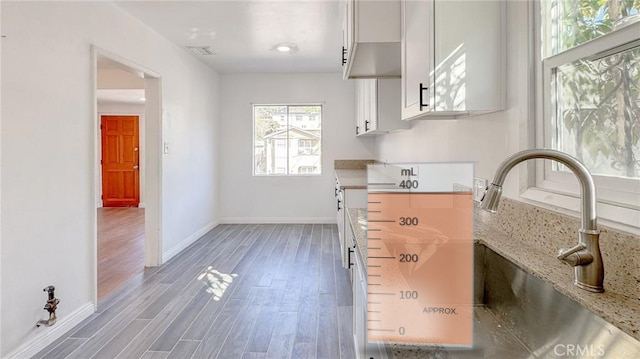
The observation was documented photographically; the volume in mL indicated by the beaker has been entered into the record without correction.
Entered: 375 mL
